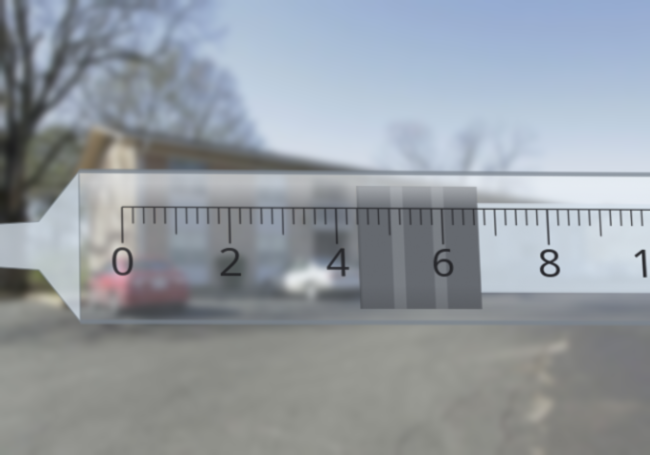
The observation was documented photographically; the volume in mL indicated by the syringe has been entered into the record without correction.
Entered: 4.4 mL
